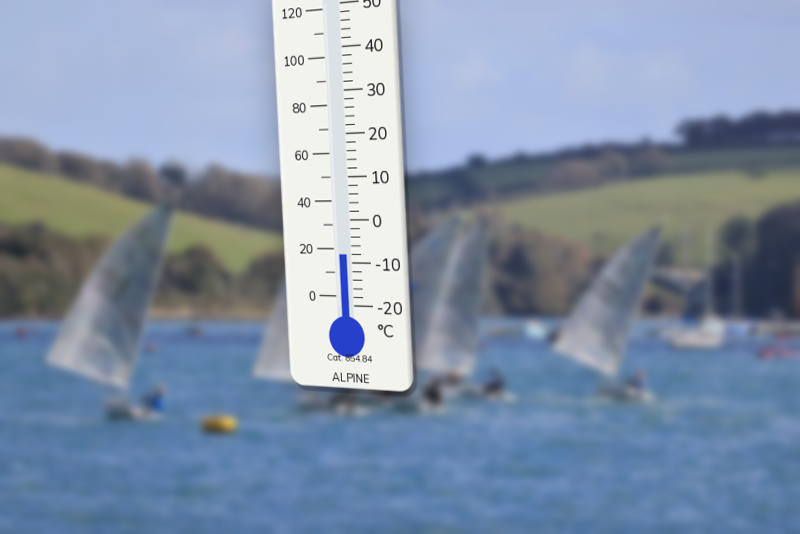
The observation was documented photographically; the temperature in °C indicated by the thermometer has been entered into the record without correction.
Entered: -8 °C
